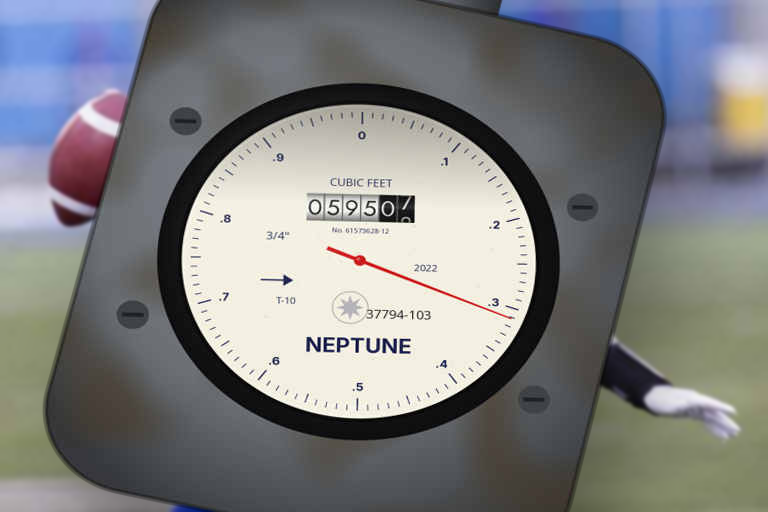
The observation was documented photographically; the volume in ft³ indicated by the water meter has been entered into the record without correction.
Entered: 59507.31 ft³
